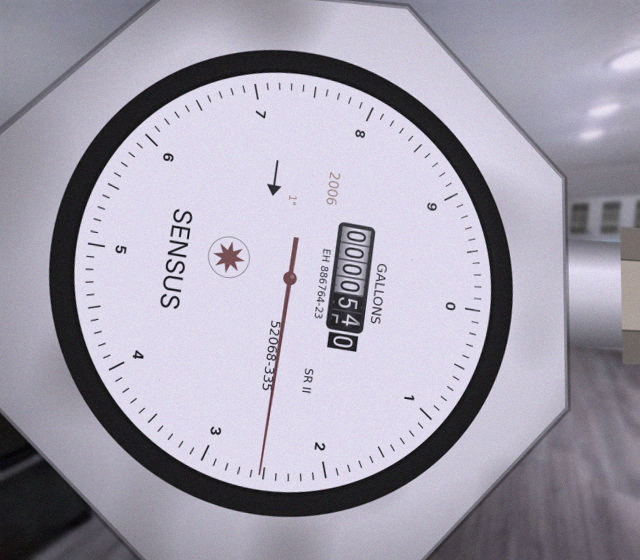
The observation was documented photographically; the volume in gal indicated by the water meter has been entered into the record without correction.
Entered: 542.5 gal
